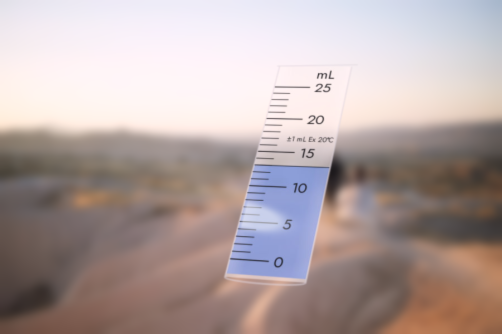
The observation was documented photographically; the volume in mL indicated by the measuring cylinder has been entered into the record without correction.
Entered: 13 mL
